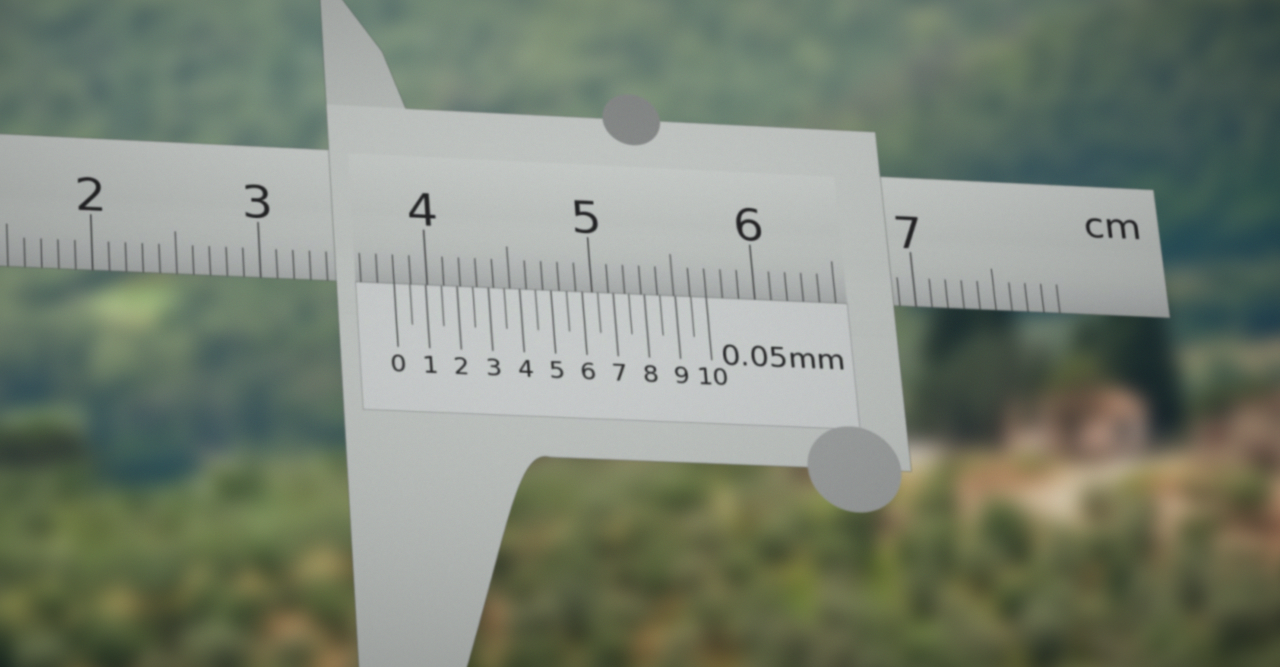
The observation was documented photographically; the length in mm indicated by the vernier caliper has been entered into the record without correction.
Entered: 38.0 mm
